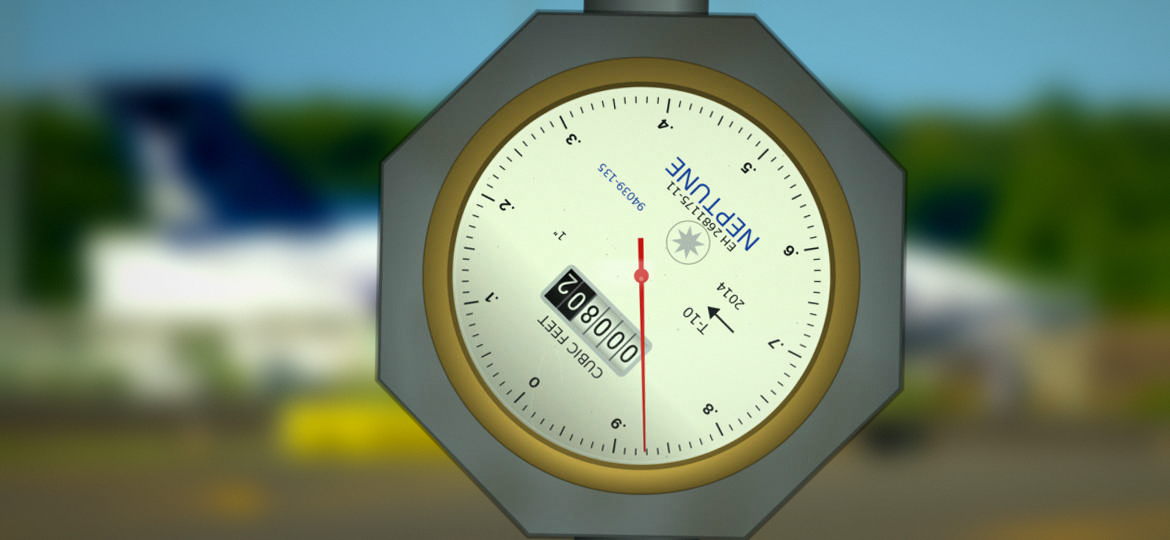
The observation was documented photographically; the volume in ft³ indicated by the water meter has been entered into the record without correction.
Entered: 801.87 ft³
